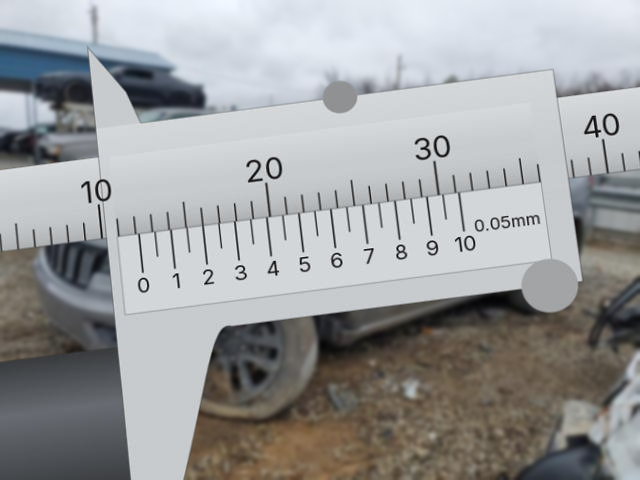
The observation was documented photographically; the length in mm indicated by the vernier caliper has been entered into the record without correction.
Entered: 12.2 mm
